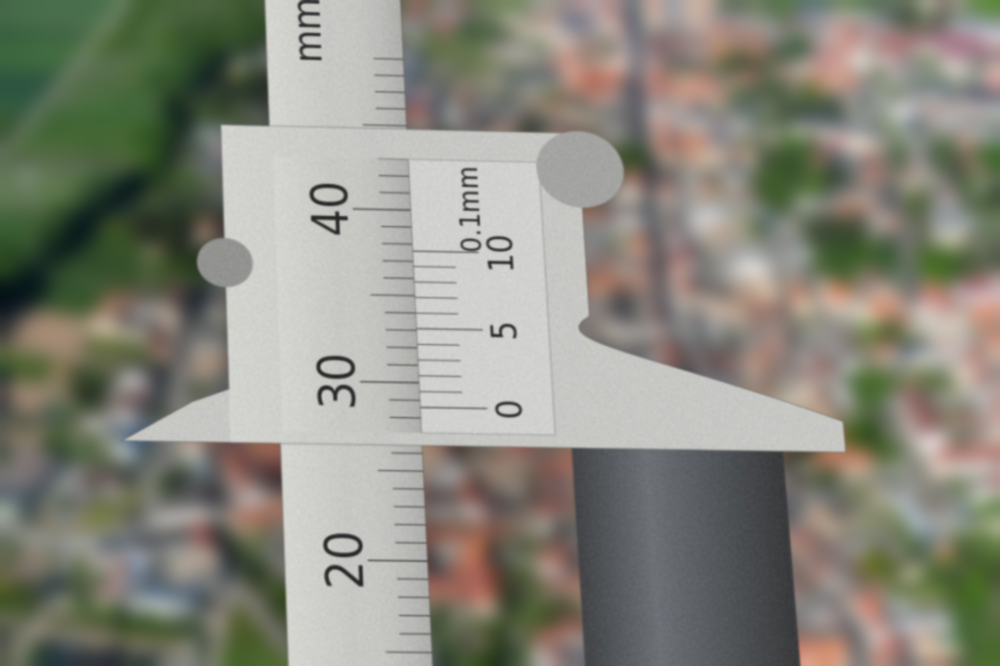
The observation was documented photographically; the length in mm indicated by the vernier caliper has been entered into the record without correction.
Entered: 28.6 mm
